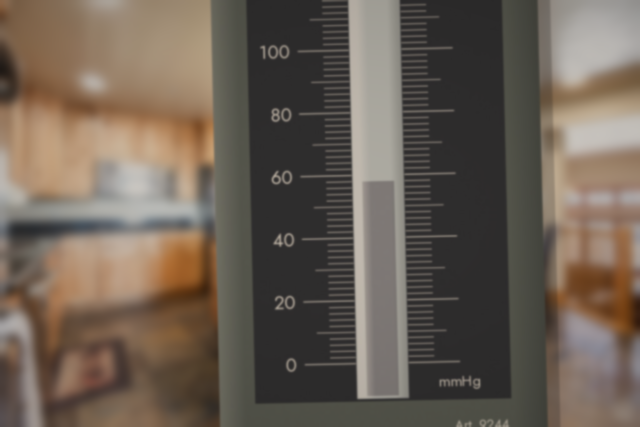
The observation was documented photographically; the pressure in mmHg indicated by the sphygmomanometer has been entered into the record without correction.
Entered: 58 mmHg
